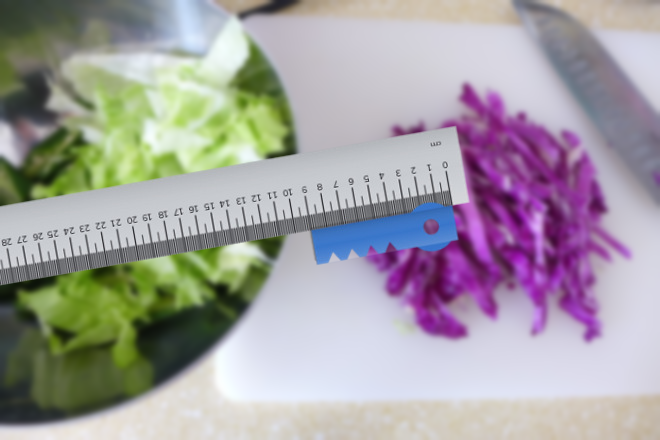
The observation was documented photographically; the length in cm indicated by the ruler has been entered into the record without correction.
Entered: 9 cm
